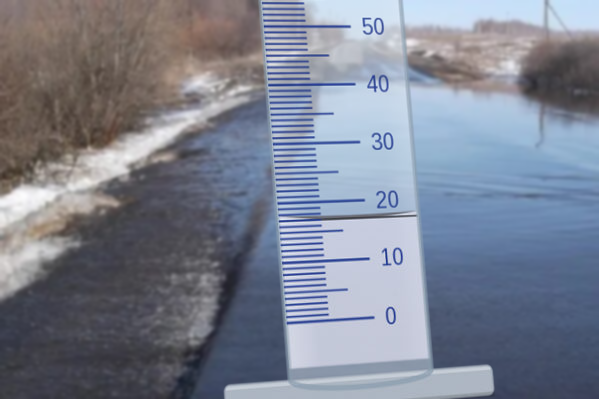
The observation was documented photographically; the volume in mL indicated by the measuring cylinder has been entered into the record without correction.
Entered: 17 mL
